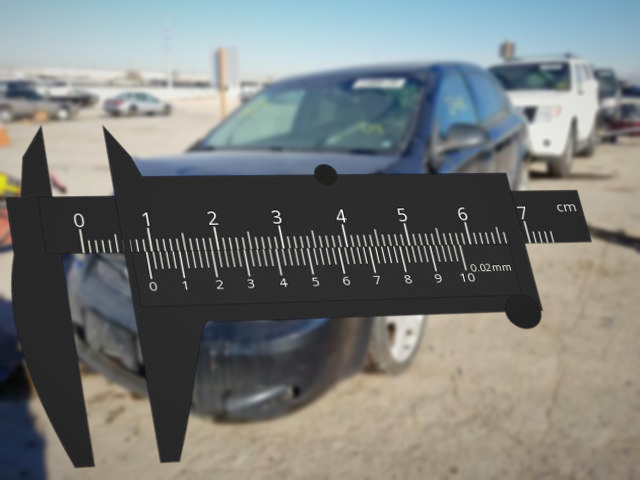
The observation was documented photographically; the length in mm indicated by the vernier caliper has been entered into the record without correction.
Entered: 9.2 mm
